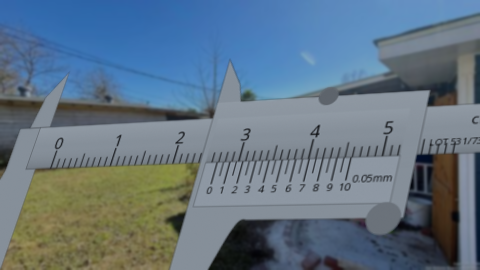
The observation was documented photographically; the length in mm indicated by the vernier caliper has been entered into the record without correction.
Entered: 26.8 mm
